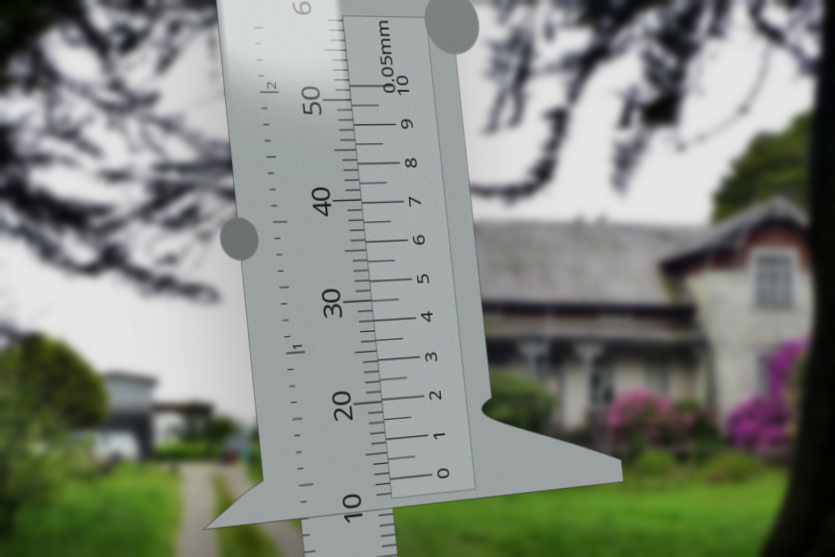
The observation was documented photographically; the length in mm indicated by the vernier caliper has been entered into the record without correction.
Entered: 12.4 mm
